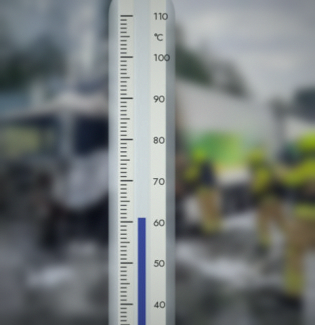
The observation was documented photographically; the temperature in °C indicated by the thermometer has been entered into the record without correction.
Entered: 61 °C
